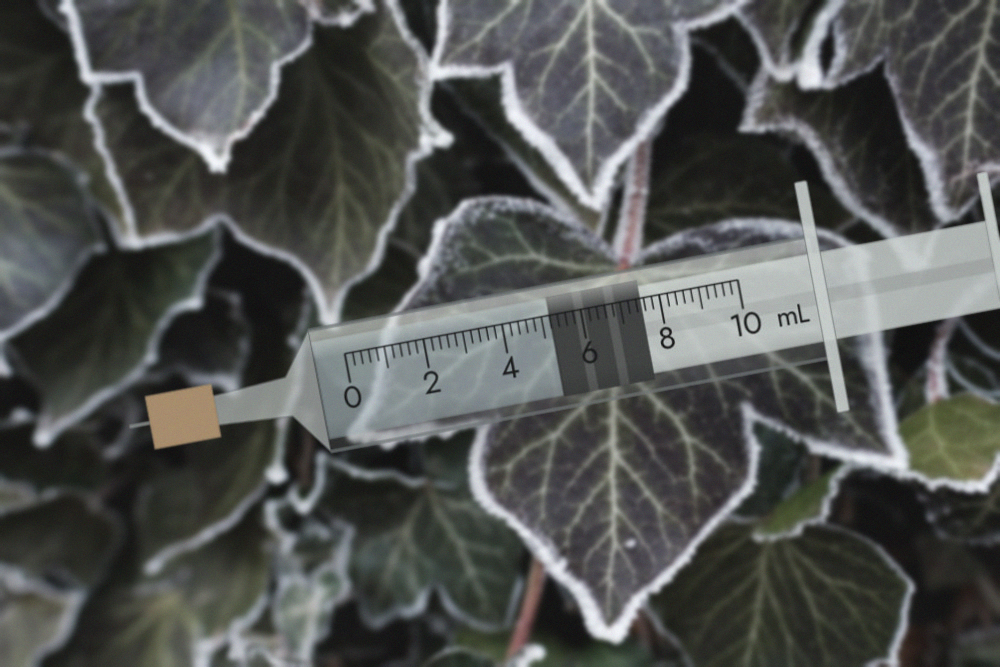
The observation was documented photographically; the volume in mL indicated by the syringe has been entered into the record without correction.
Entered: 5.2 mL
